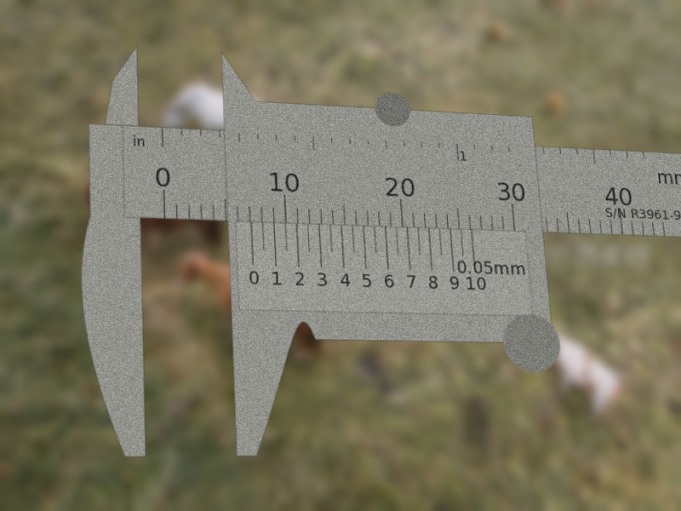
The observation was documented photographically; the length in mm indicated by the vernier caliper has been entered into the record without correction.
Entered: 7.1 mm
